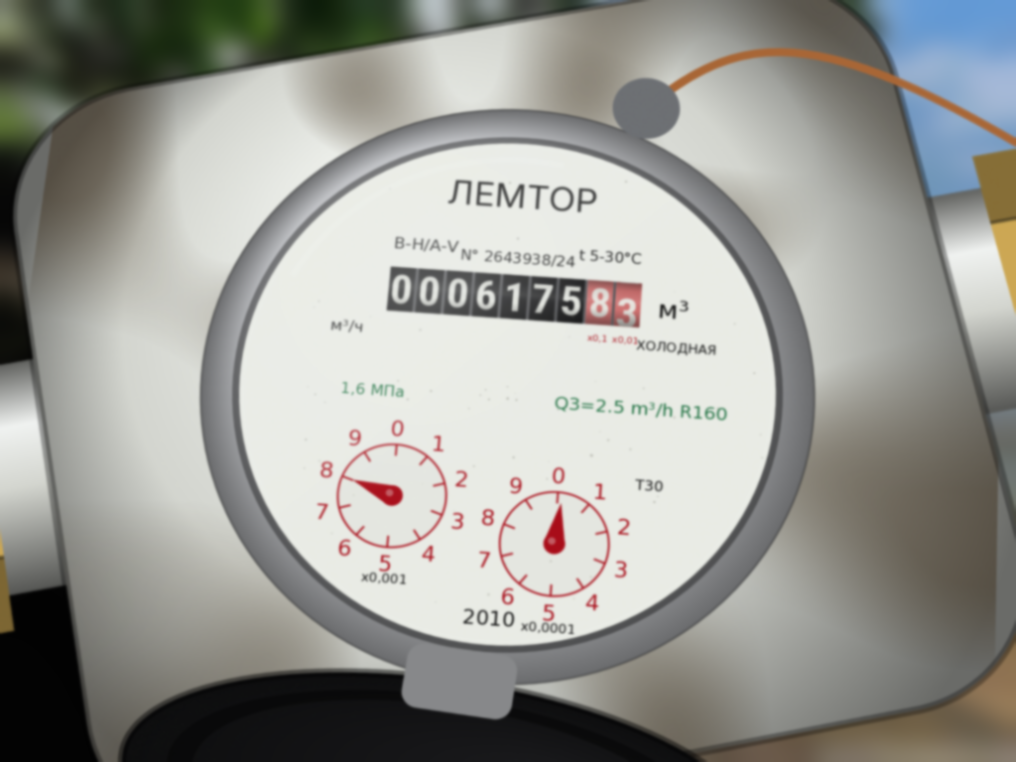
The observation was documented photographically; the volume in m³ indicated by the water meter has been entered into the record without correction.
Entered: 6175.8280 m³
